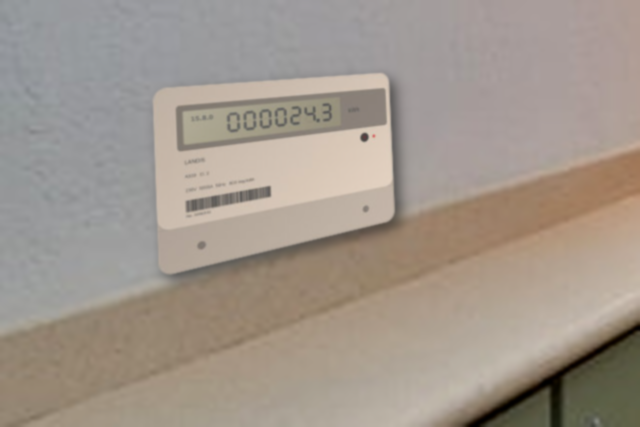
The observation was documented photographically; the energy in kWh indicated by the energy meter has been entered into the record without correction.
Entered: 24.3 kWh
